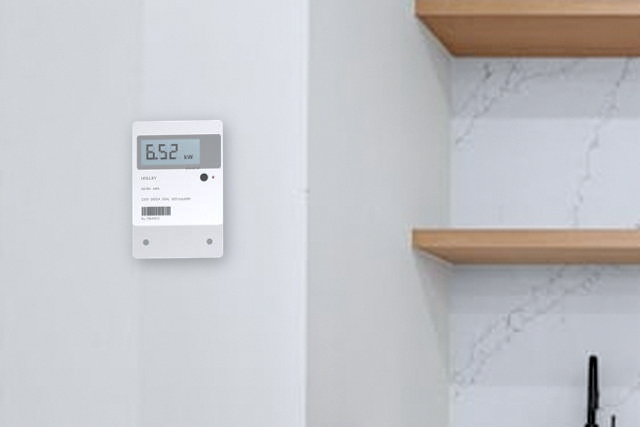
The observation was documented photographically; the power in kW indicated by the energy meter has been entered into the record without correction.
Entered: 6.52 kW
